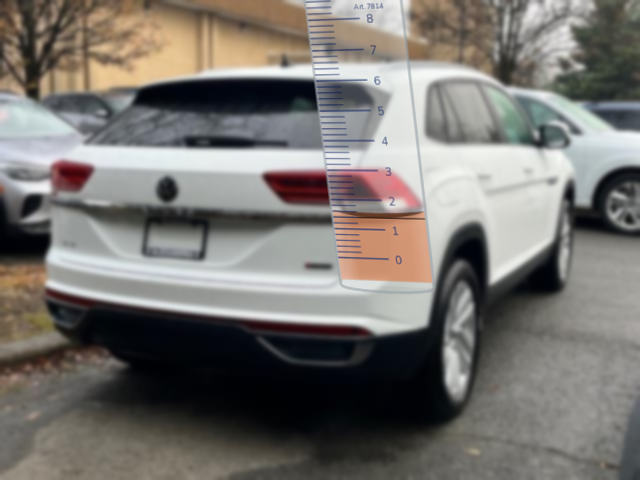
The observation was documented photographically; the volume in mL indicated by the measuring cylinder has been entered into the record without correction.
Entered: 1.4 mL
